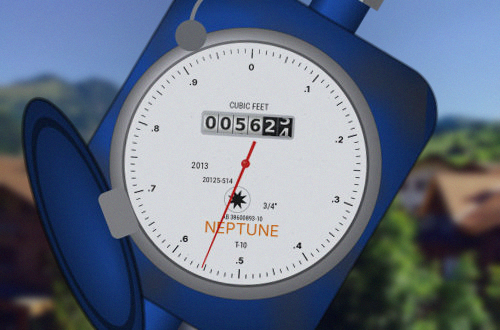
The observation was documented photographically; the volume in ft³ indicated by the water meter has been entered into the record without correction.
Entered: 5623.55 ft³
